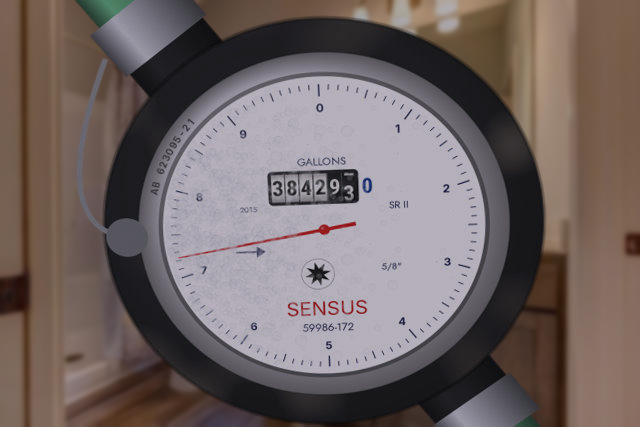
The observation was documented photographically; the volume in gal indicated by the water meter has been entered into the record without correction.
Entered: 3842927.2 gal
